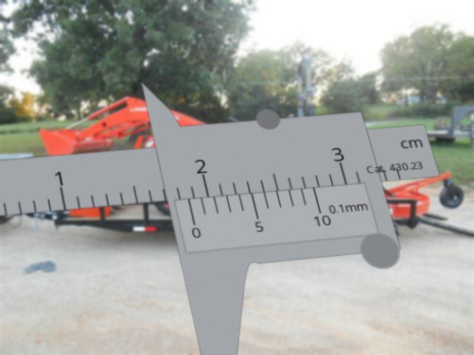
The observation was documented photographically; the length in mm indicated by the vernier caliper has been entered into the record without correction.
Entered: 18.6 mm
